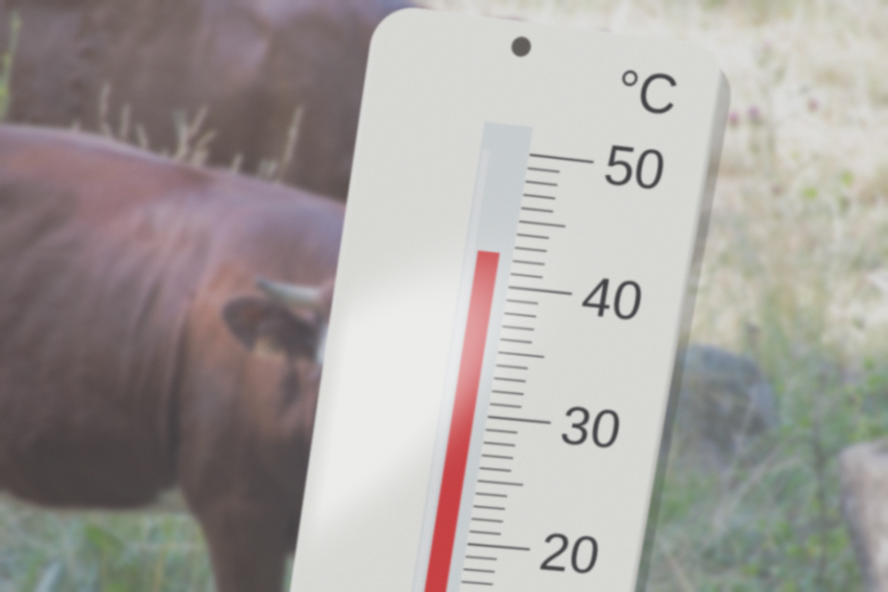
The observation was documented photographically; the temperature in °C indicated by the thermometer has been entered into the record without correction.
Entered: 42.5 °C
